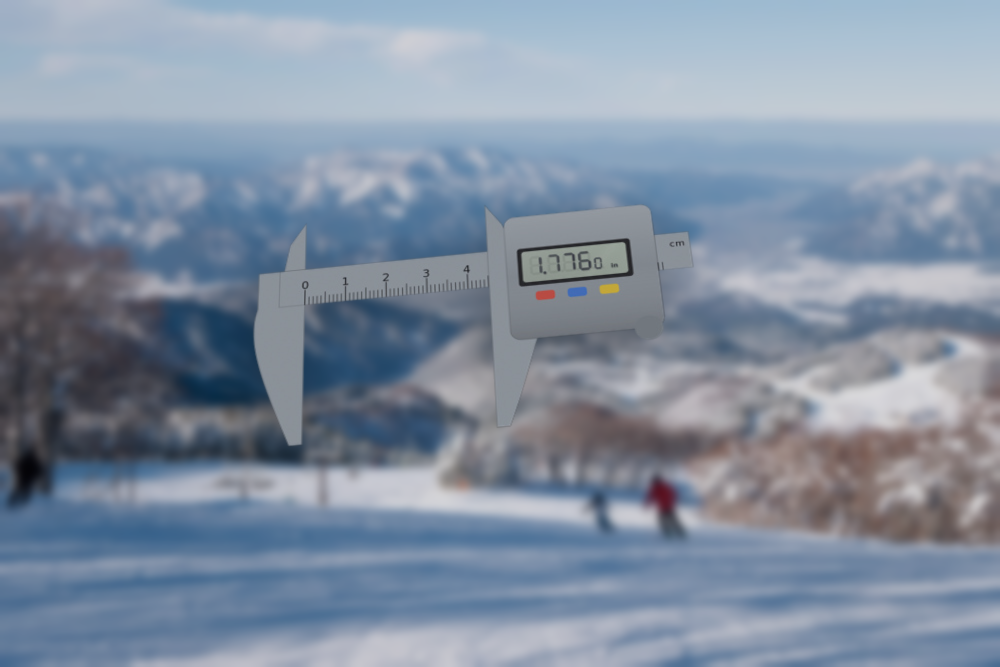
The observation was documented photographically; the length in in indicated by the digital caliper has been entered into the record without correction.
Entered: 1.7760 in
